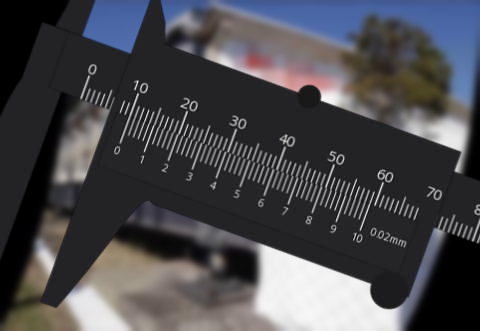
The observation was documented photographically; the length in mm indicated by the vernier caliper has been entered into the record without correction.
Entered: 10.0 mm
